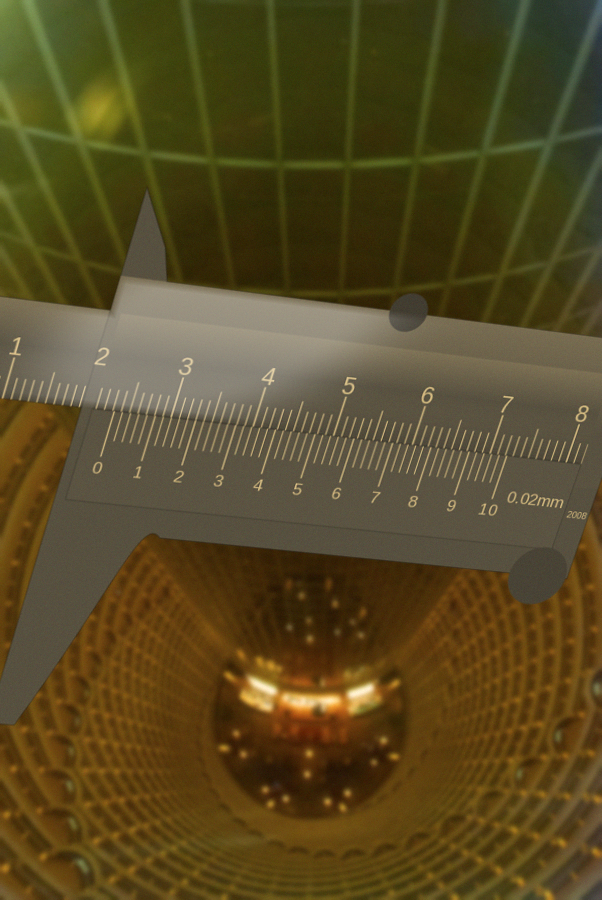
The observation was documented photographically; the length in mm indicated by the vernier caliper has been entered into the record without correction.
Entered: 23.2 mm
